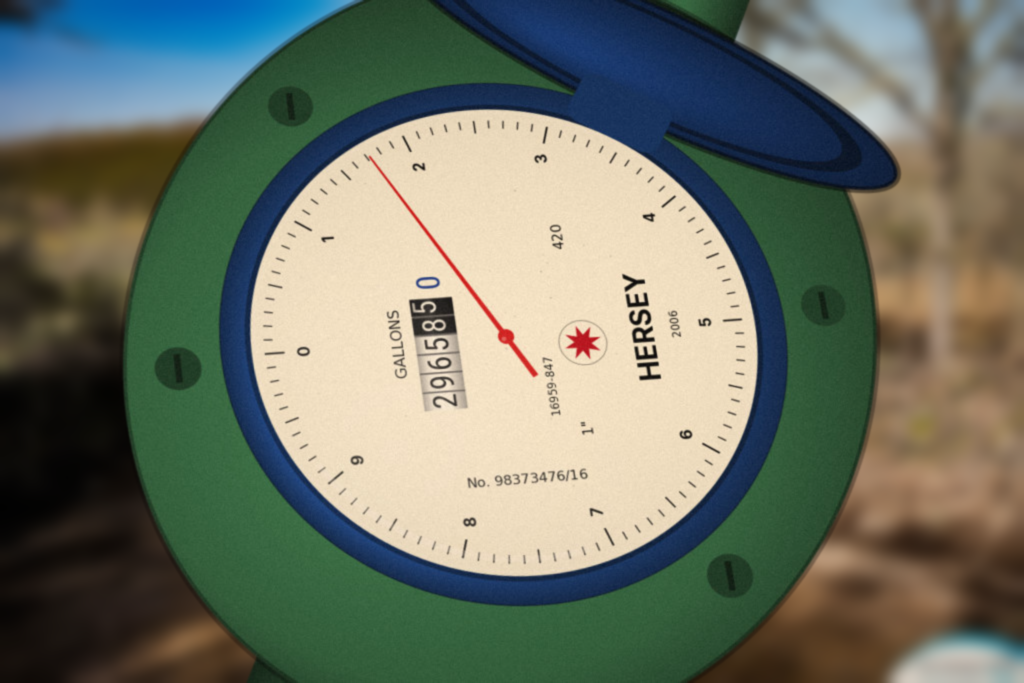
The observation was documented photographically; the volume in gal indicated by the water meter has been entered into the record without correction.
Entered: 2965851.7 gal
